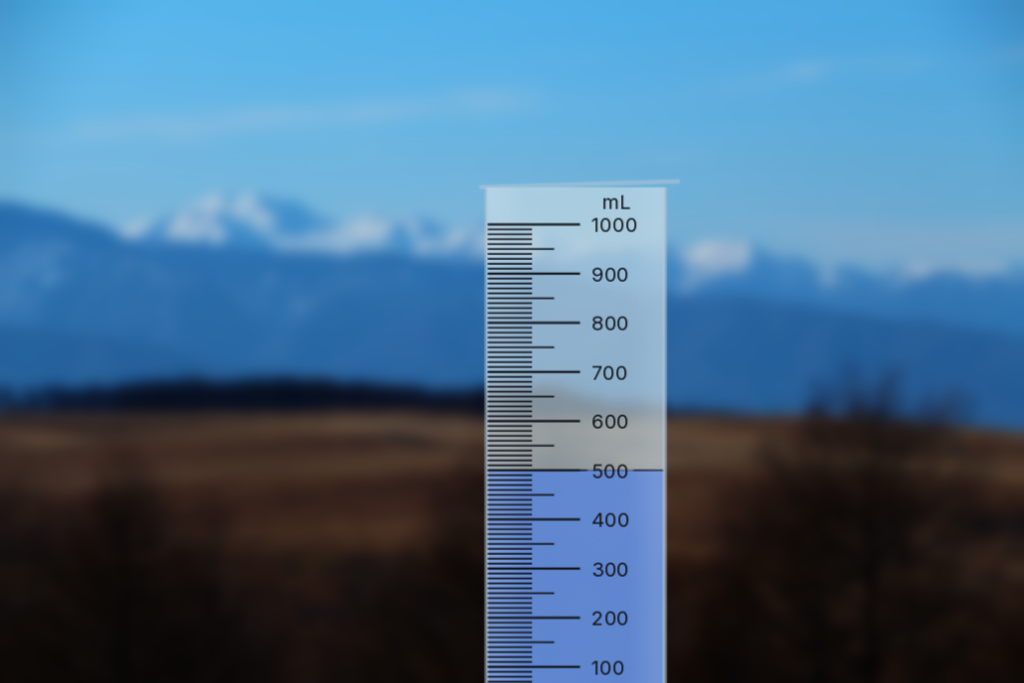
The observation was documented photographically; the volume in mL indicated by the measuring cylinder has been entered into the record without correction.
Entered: 500 mL
